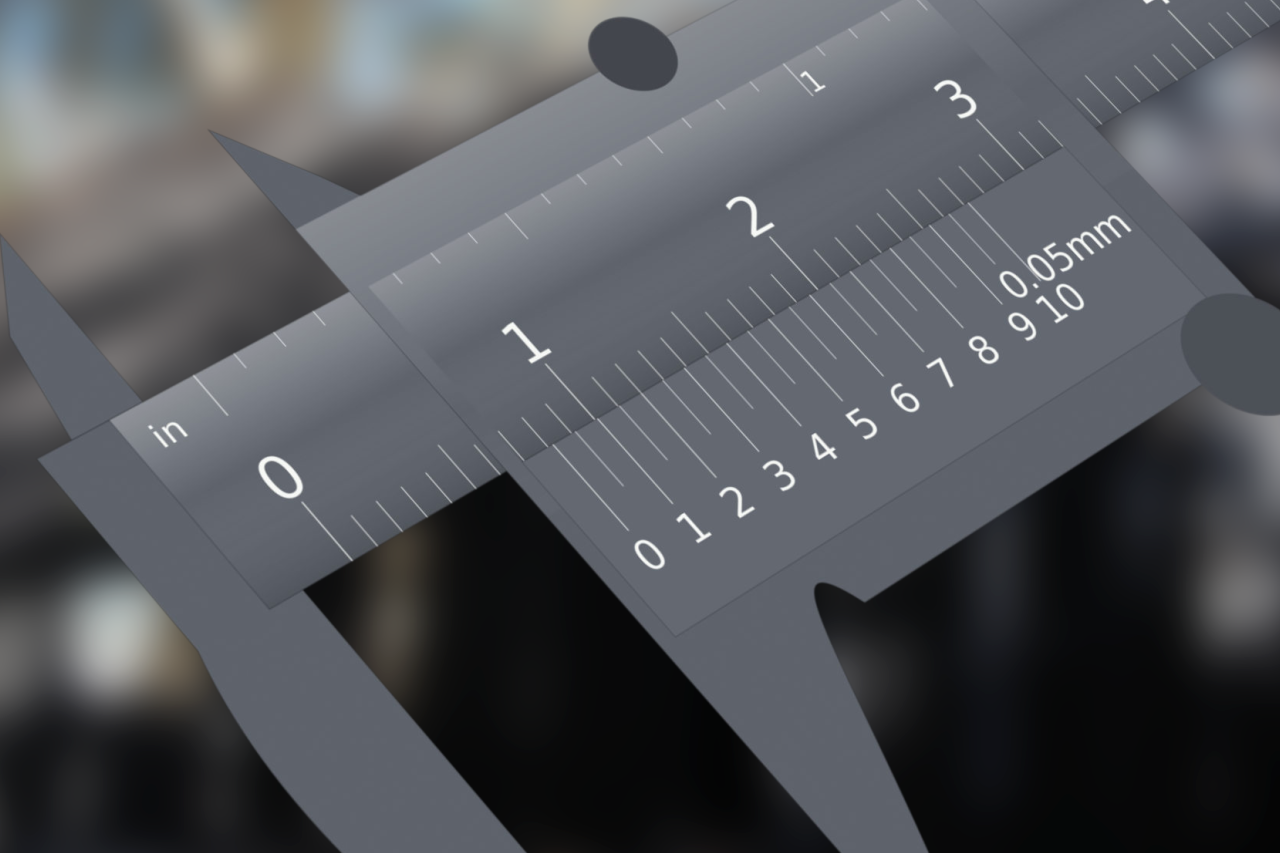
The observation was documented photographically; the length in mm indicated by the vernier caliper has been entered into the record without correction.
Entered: 8.2 mm
